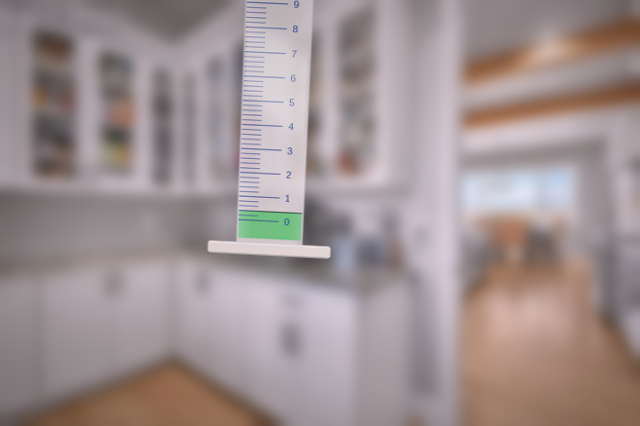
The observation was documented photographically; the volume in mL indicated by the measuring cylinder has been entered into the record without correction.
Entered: 0.4 mL
